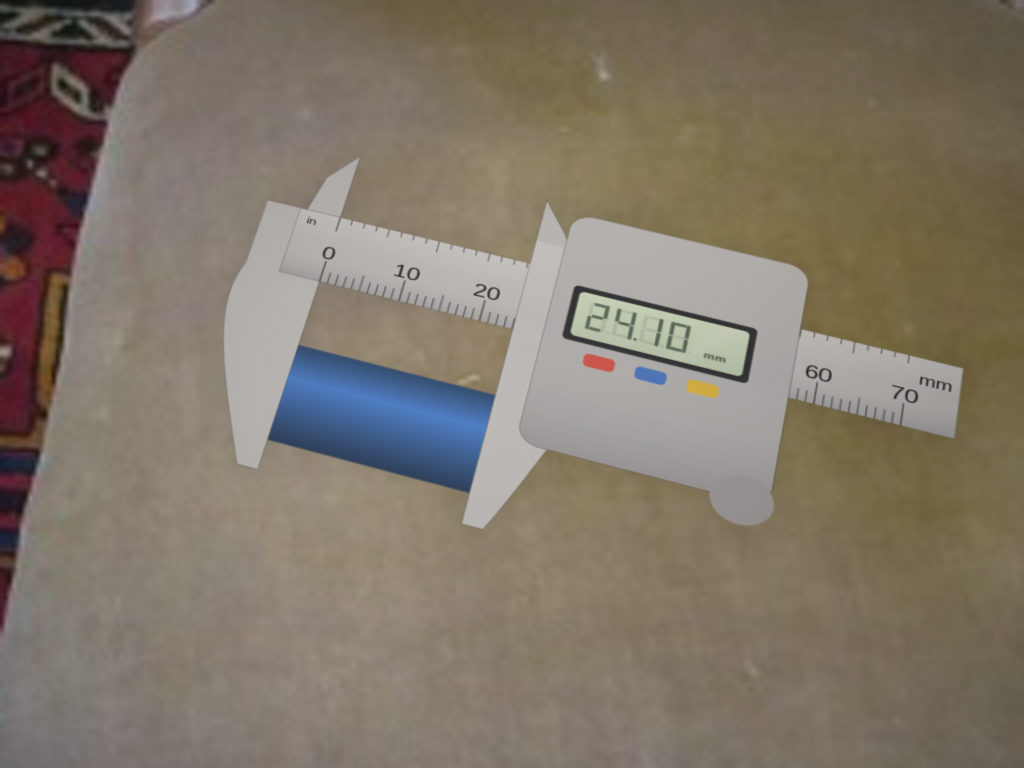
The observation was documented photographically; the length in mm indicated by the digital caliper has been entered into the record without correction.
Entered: 24.10 mm
